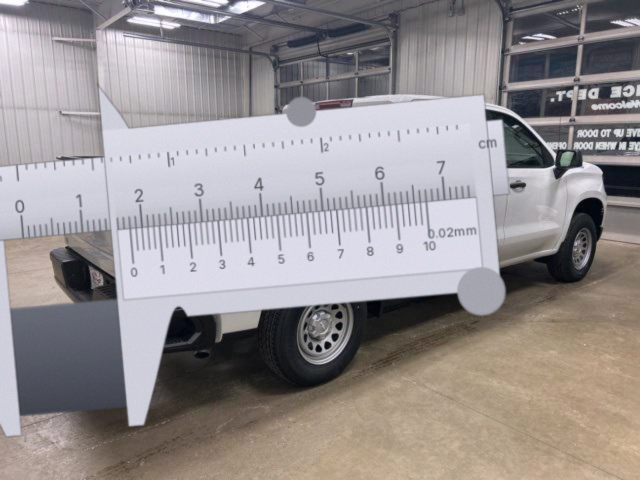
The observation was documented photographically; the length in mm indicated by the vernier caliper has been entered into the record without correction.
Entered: 18.0 mm
